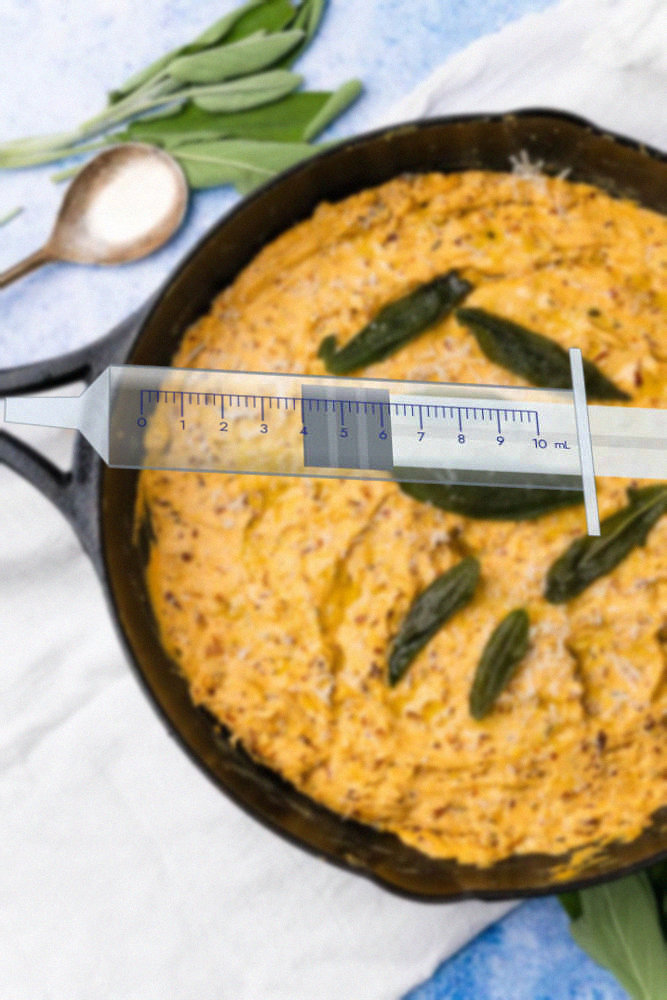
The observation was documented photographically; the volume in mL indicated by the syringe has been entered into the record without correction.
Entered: 4 mL
